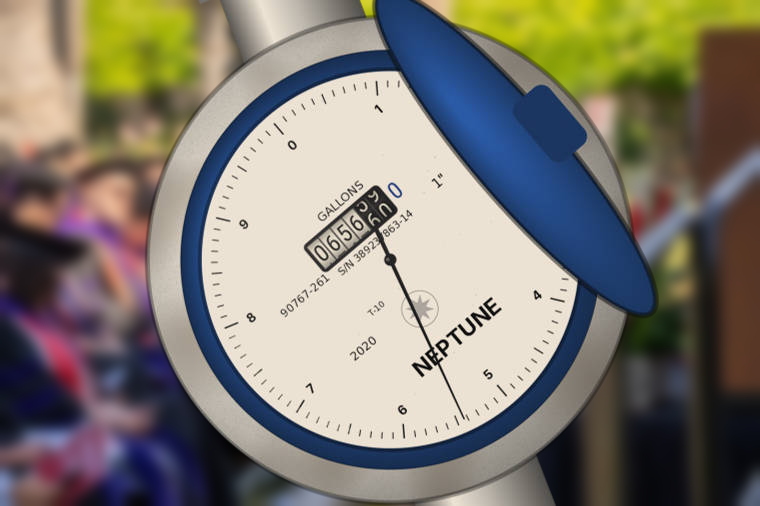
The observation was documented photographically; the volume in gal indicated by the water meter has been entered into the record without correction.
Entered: 656595.4 gal
